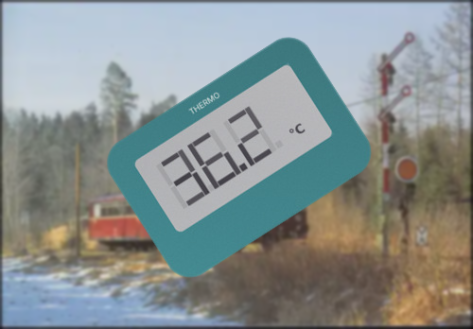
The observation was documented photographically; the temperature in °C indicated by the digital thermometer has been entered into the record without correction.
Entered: 36.2 °C
